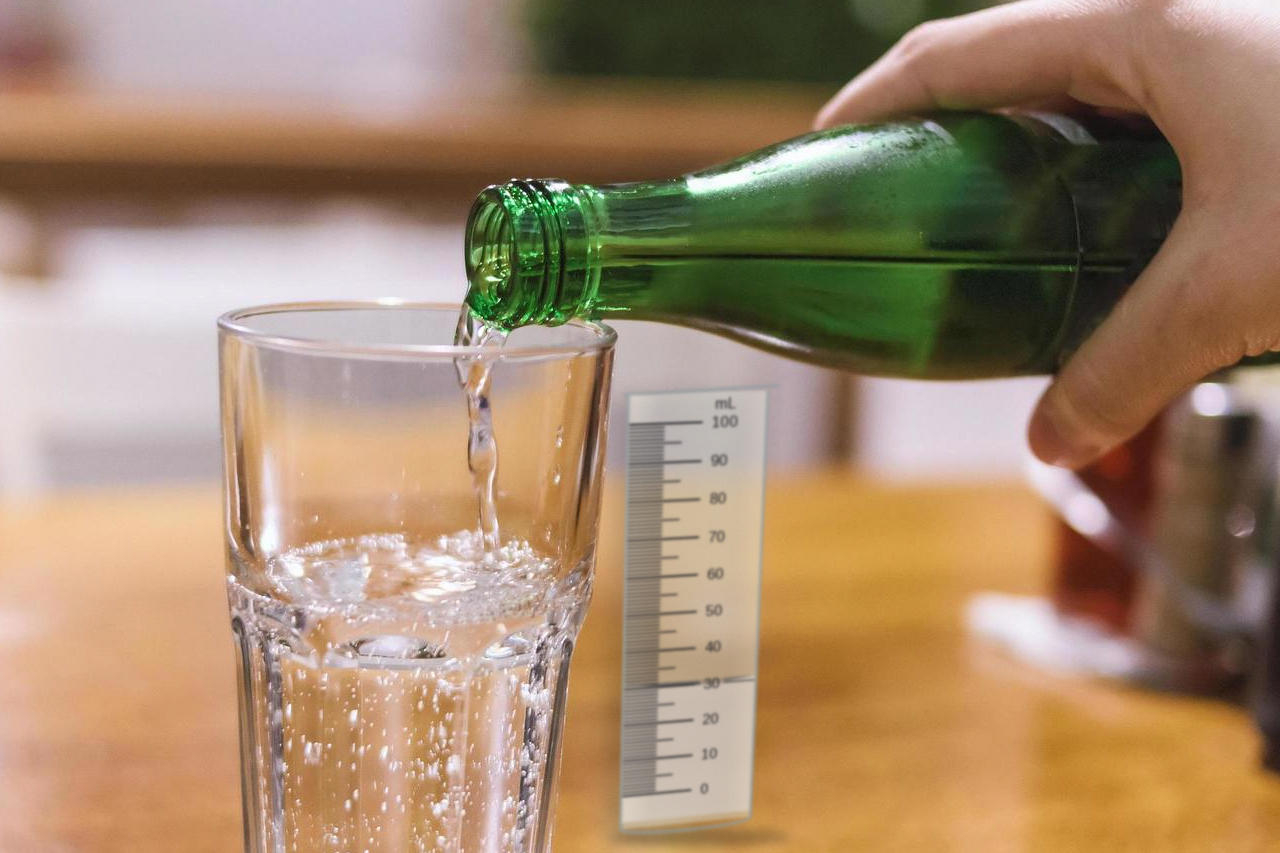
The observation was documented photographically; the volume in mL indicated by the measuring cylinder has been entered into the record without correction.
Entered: 30 mL
